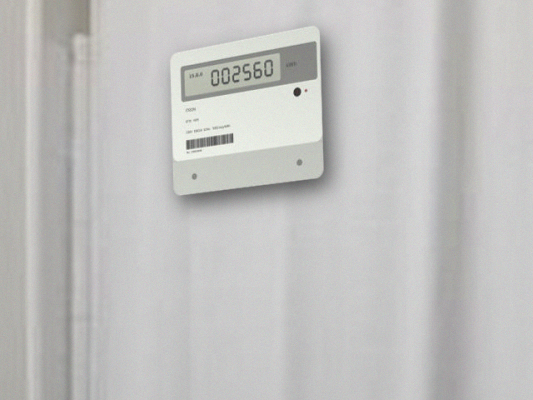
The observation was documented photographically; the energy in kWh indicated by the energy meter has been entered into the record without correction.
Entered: 2560 kWh
